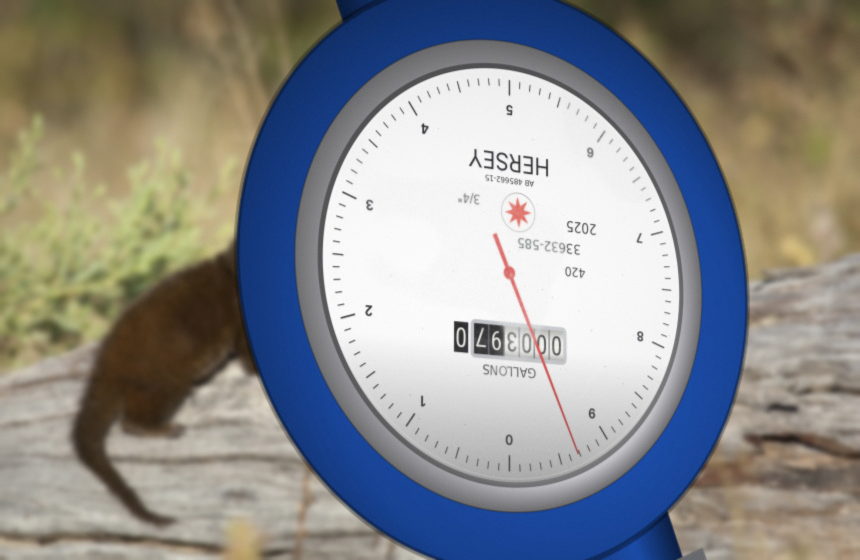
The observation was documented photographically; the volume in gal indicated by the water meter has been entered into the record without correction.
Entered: 3969.3 gal
